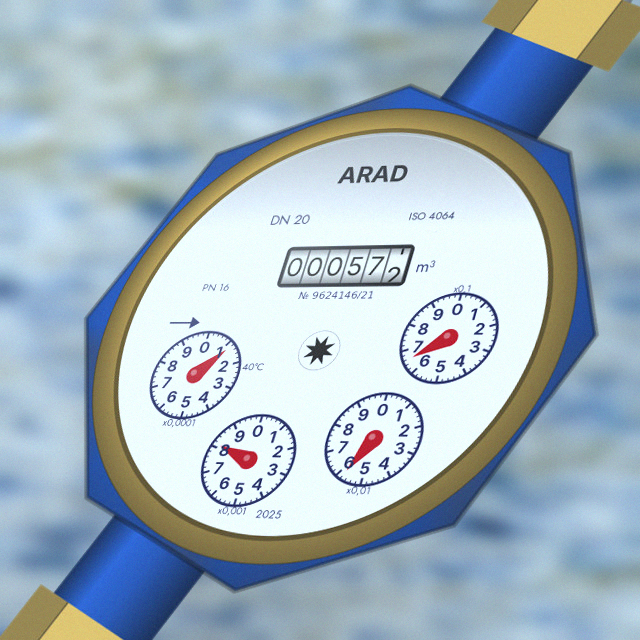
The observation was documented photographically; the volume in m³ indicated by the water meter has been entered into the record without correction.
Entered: 571.6581 m³
